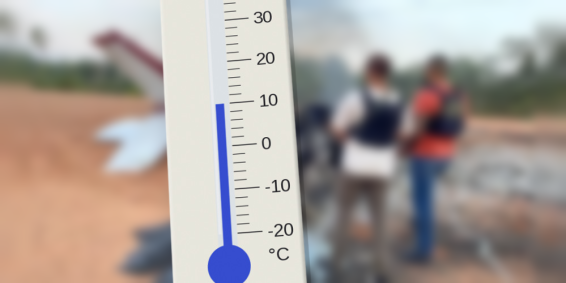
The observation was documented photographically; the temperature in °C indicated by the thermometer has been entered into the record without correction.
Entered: 10 °C
